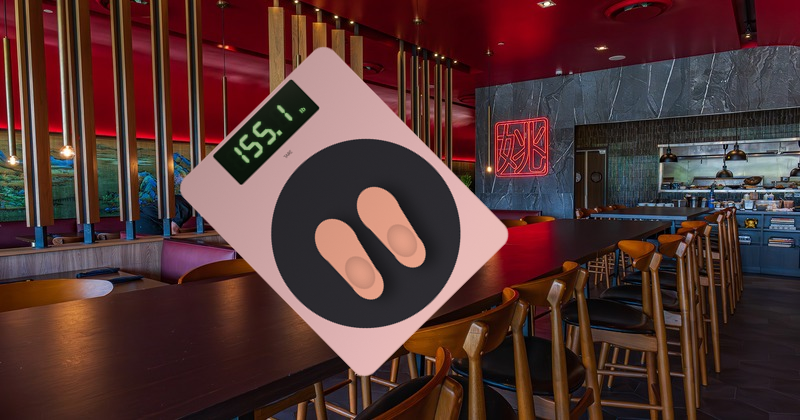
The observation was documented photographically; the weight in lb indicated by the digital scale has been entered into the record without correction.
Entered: 155.1 lb
